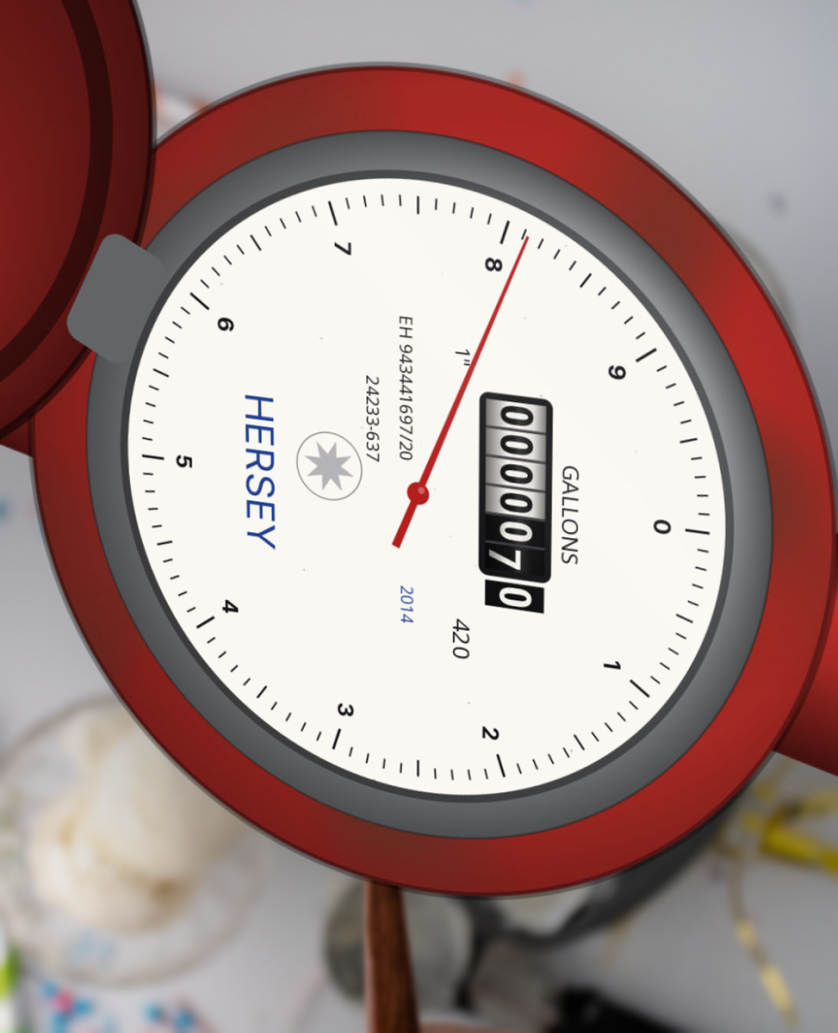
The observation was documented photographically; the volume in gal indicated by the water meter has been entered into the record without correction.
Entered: 68.1 gal
